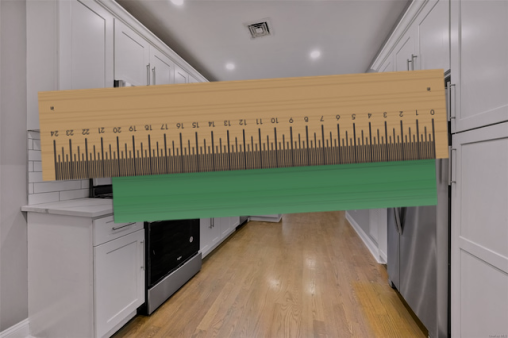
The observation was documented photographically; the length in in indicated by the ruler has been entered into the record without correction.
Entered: 20.5 in
